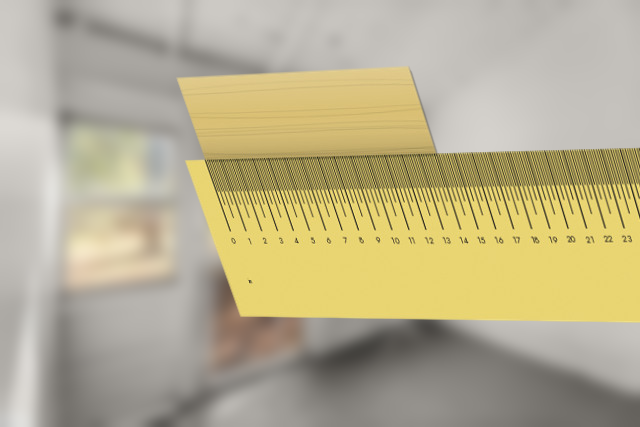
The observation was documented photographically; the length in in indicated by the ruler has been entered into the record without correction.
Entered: 14 in
